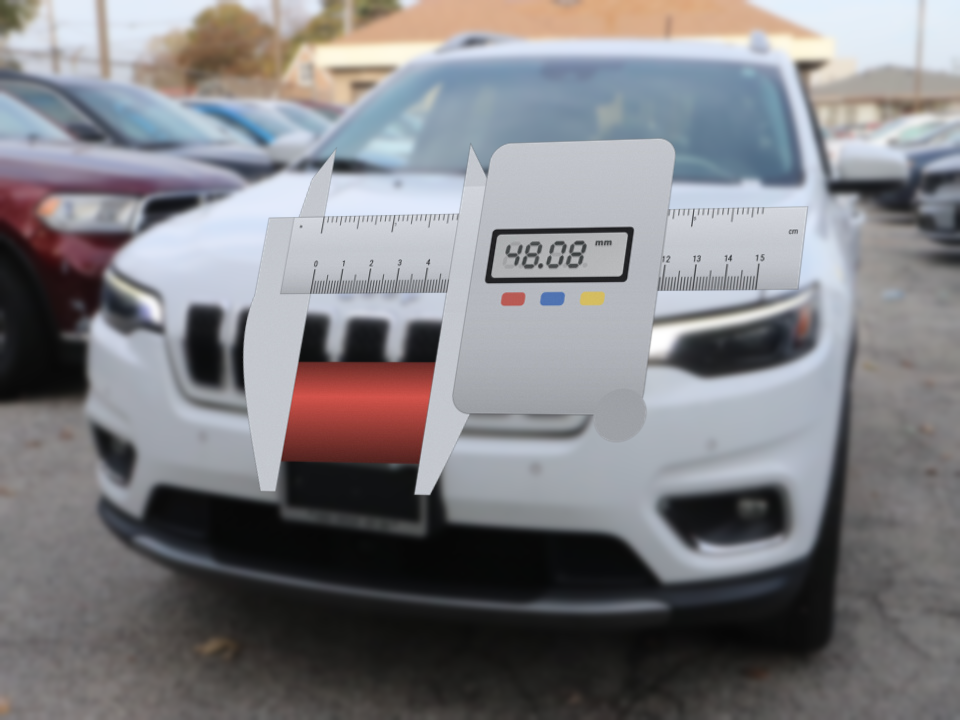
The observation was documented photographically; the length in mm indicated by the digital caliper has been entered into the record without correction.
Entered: 48.08 mm
